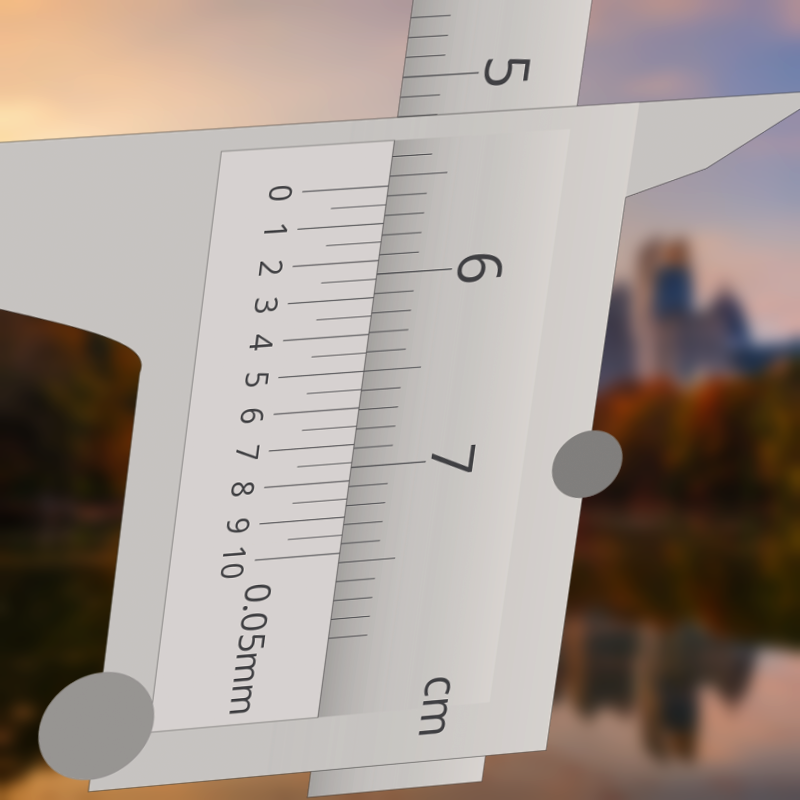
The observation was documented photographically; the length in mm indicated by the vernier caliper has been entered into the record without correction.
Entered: 55.5 mm
